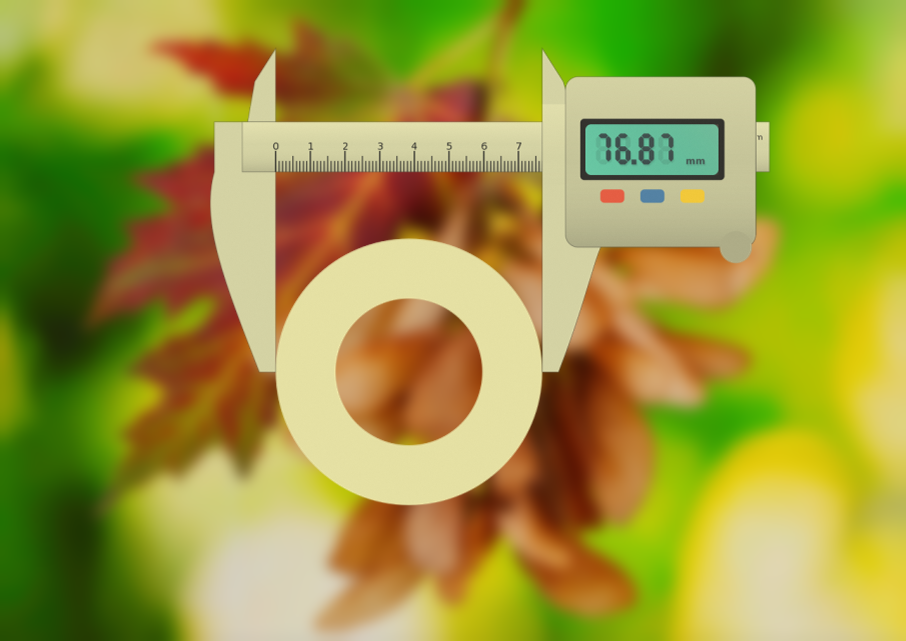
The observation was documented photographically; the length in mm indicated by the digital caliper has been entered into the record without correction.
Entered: 76.87 mm
